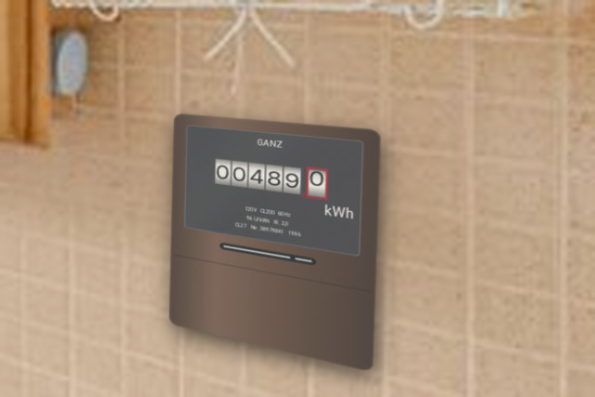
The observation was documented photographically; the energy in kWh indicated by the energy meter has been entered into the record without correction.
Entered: 489.0 kWh
